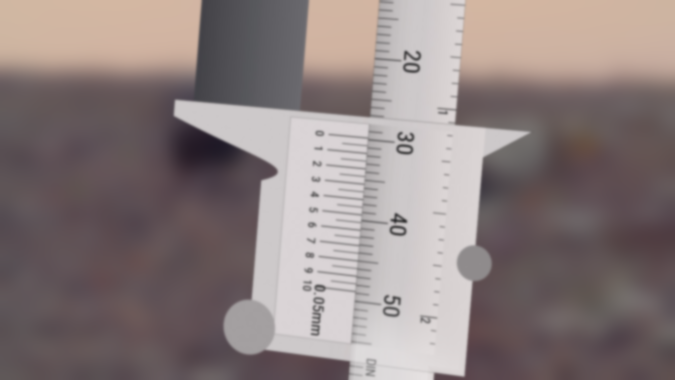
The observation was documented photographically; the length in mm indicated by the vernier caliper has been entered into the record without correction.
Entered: 29.8 mm
